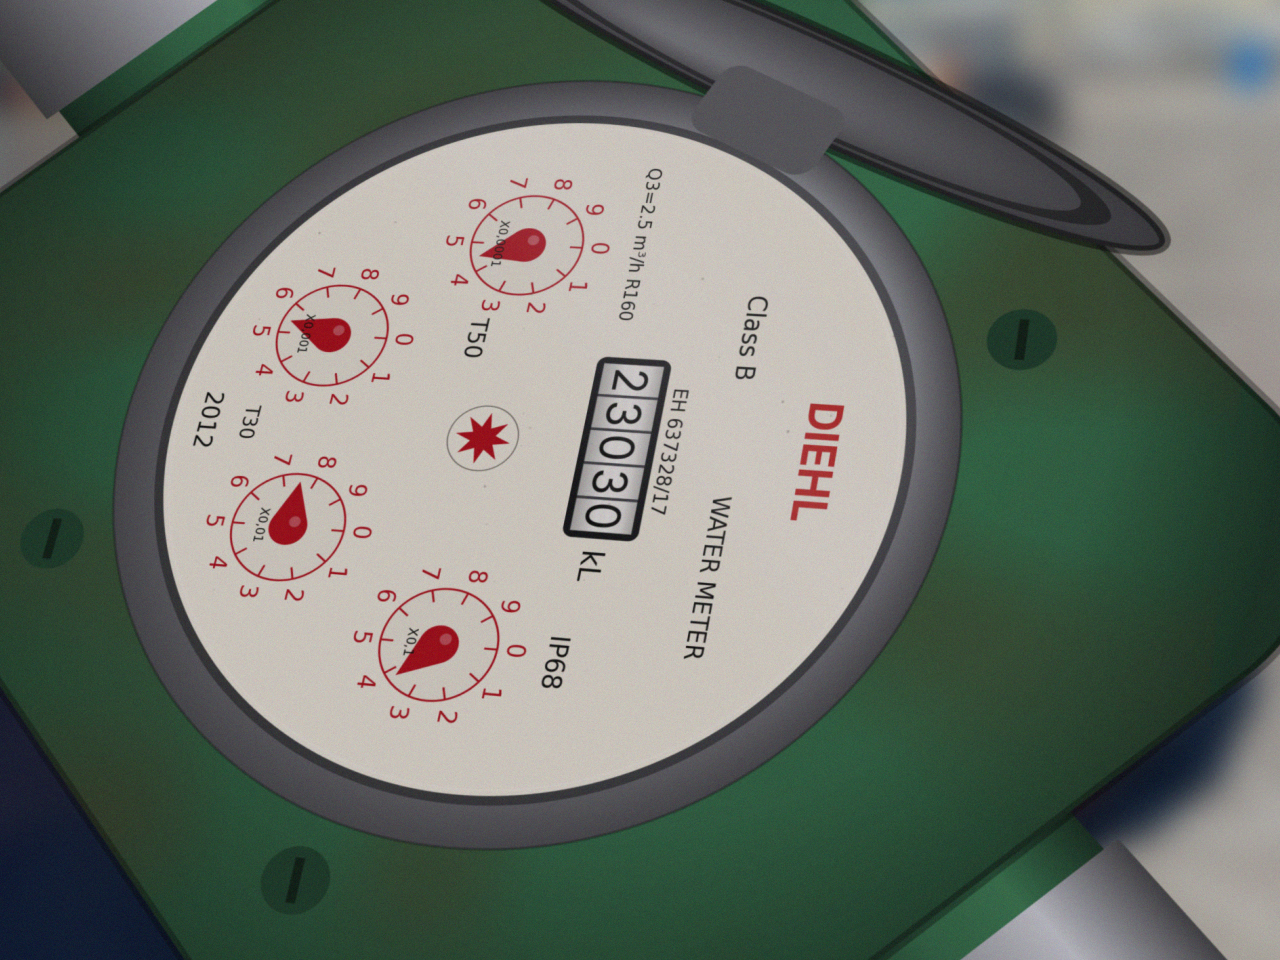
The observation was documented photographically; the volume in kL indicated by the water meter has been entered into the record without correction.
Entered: 23030.3754 kL
